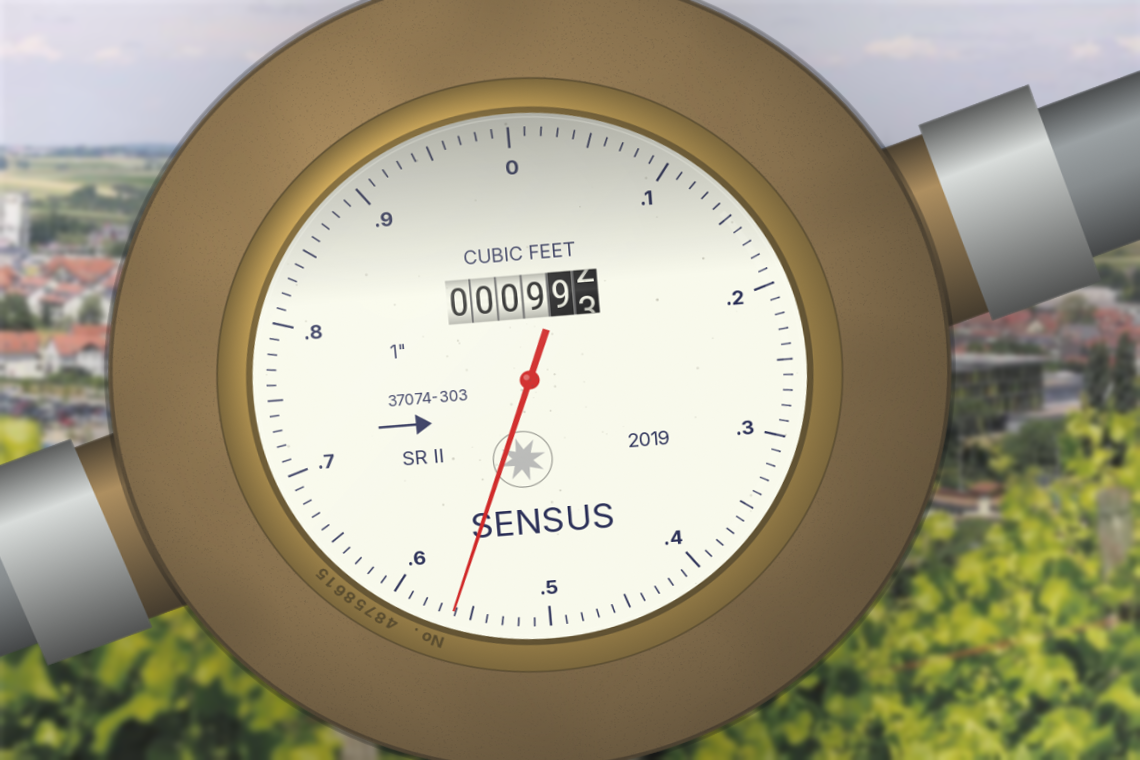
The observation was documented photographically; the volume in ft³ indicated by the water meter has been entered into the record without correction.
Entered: 992.56 ft³
